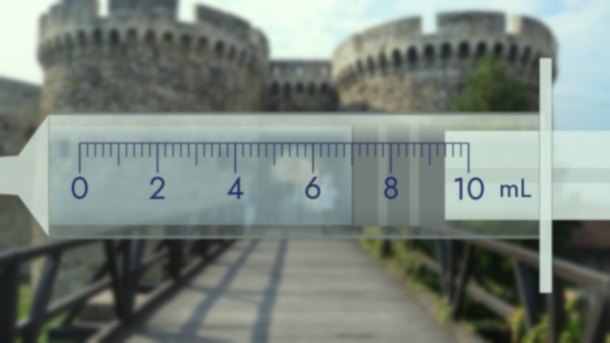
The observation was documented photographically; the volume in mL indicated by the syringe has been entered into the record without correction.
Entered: 7 mL
